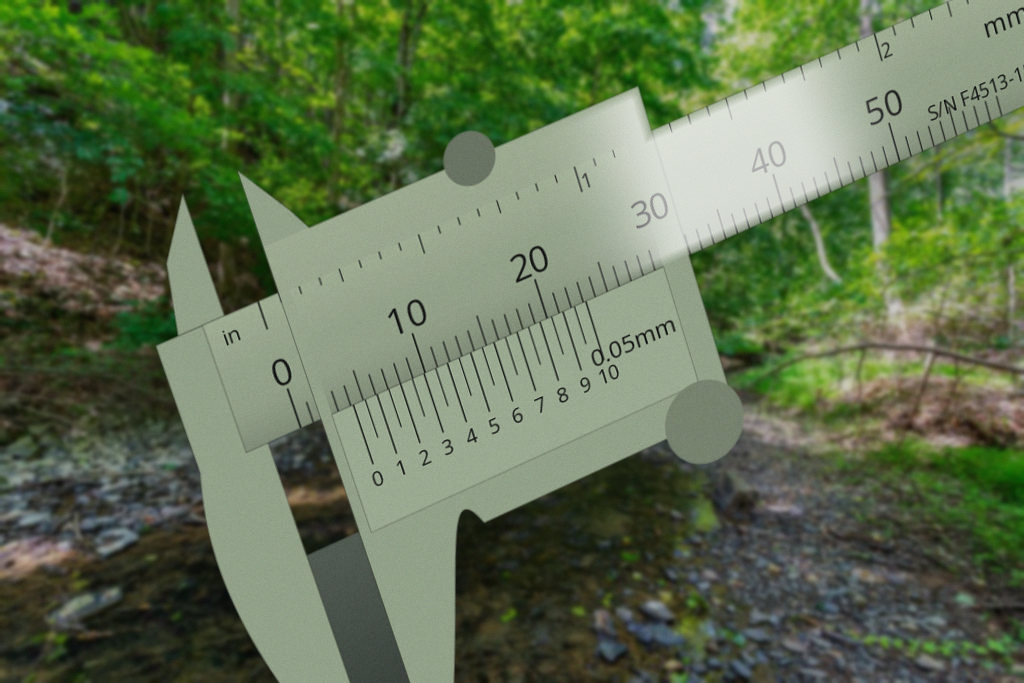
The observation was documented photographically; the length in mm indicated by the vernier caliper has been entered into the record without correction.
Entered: 4.2 mm
